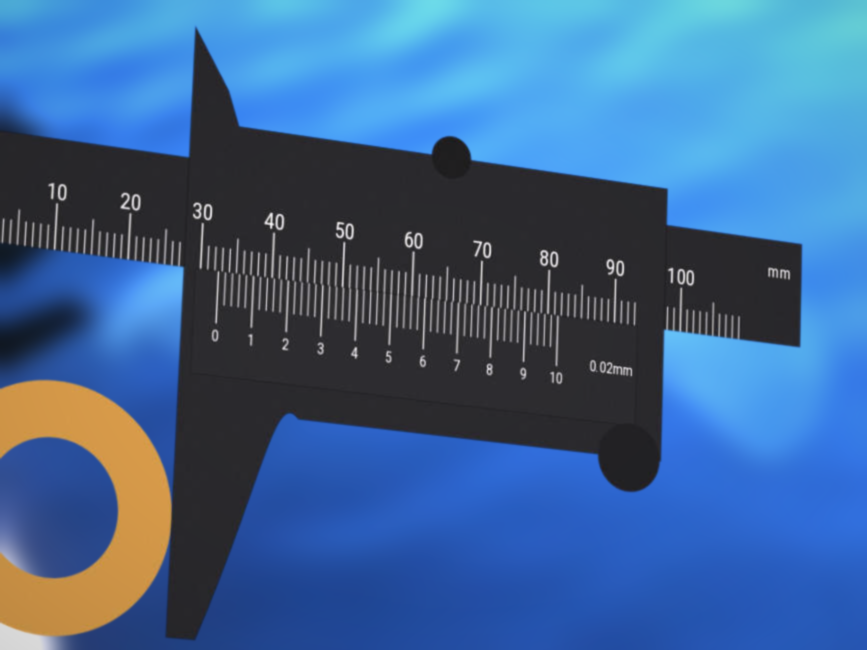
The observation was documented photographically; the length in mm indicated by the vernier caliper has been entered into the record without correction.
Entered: 32.5 mm
